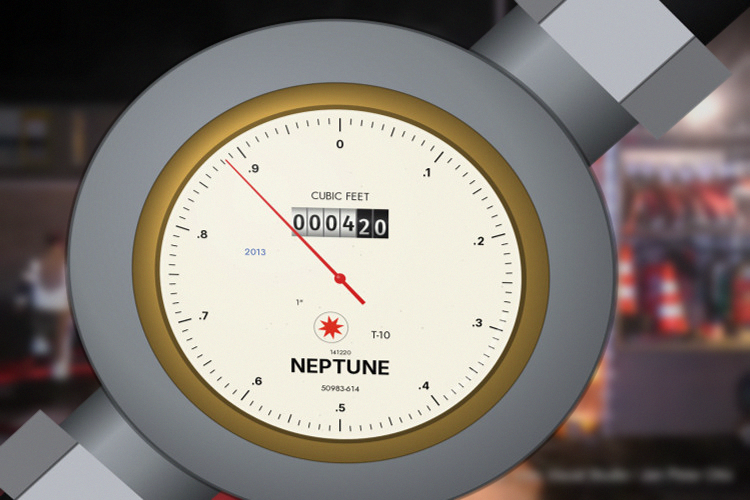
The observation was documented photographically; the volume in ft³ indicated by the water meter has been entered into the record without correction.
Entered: 419.88 ft³
